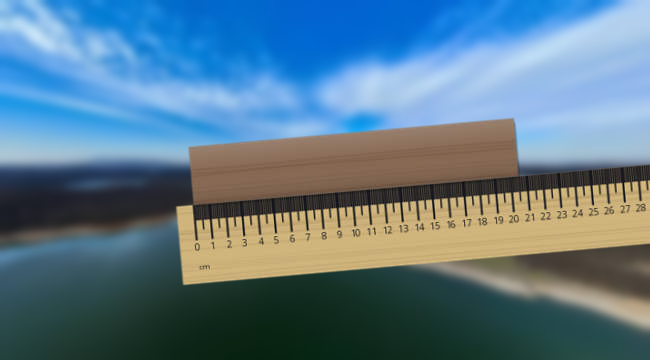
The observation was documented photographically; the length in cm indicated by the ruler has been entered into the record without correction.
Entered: 20.5 cm
